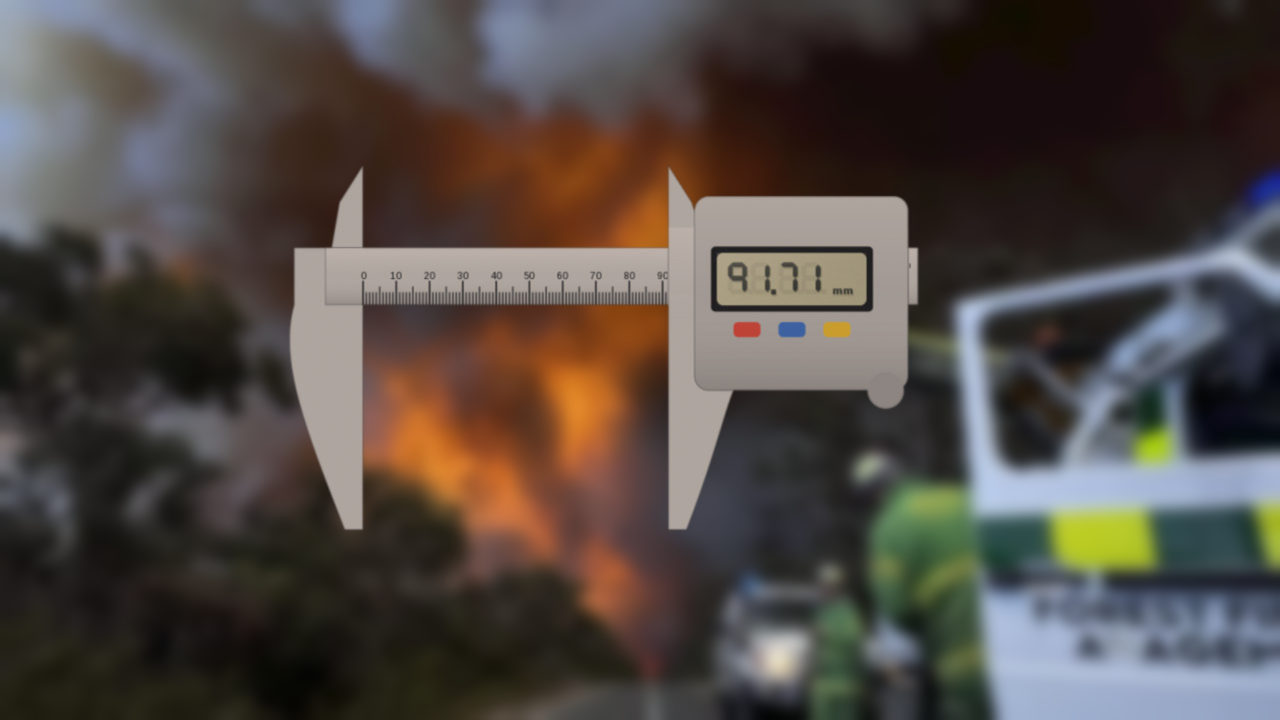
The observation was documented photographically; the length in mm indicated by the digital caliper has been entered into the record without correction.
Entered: 91.71 mm
